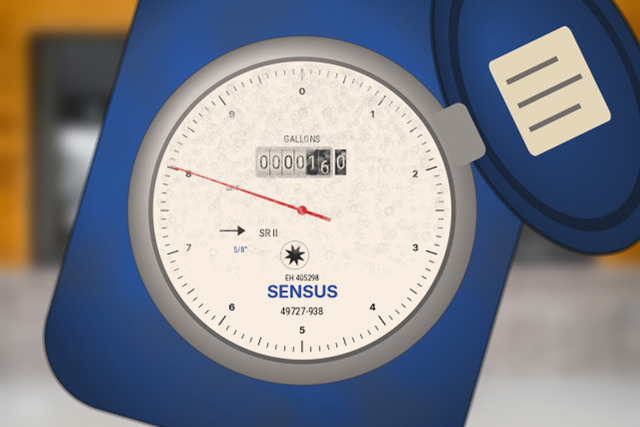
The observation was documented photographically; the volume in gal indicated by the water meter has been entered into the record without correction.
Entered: 158.0 gal
